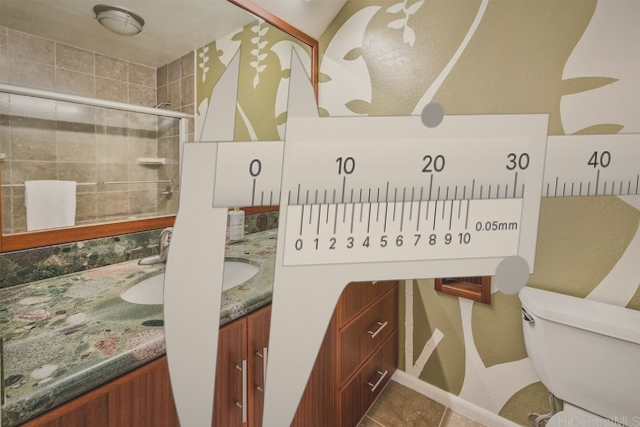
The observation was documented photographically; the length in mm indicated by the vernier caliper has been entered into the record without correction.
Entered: 5.6 mm
